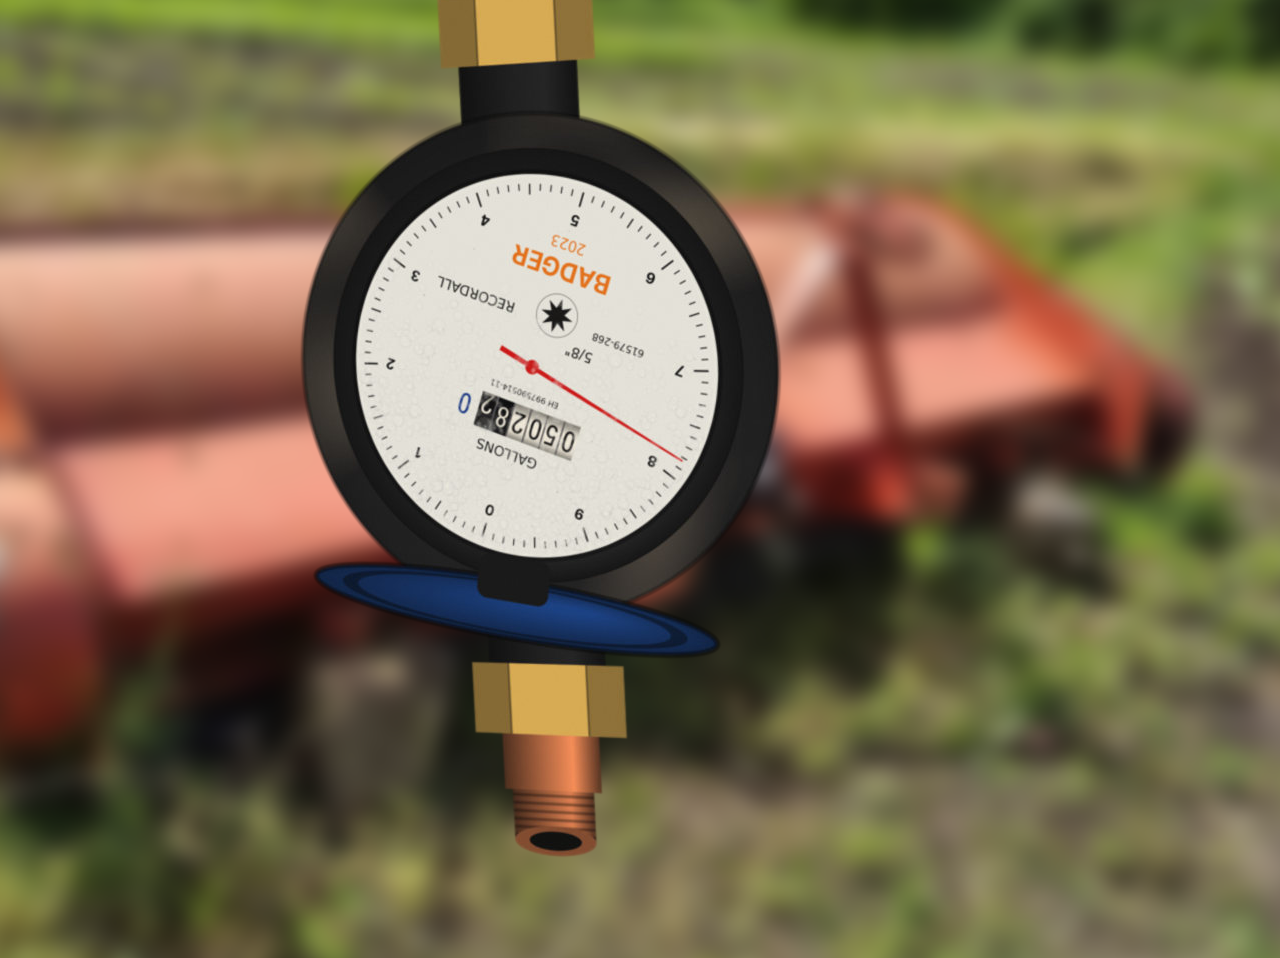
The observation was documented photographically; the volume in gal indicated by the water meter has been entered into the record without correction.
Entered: 502817.8 gal
